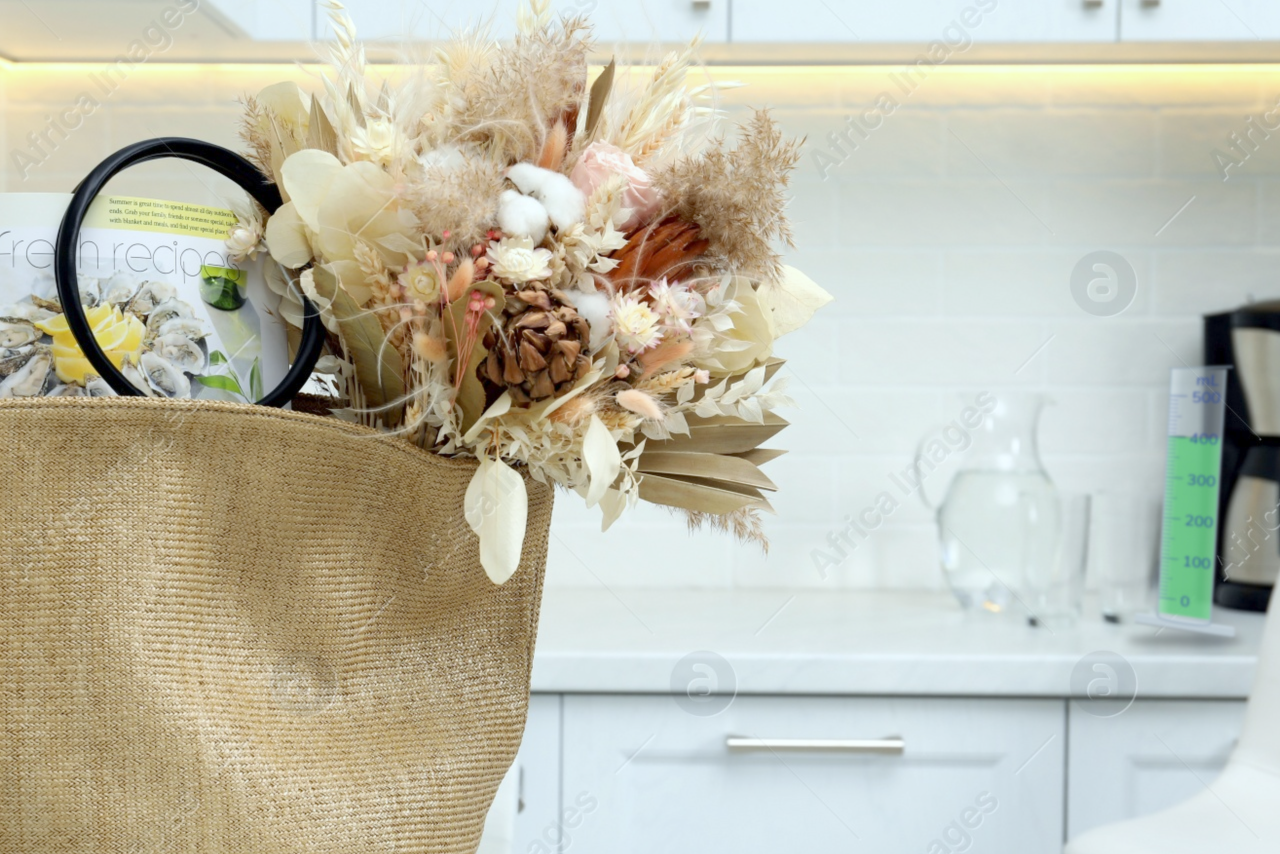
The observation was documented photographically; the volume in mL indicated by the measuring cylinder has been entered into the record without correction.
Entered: 400 mL
